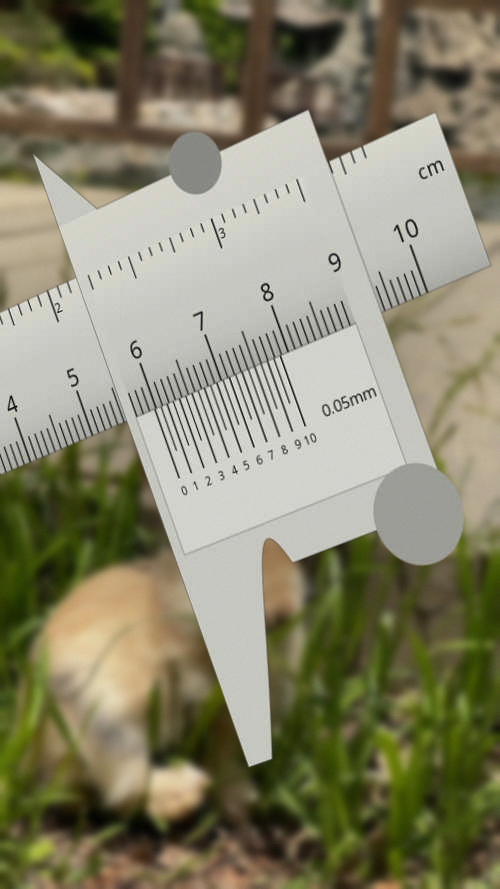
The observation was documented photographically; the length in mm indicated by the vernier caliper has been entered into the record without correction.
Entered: 59.8 mm
